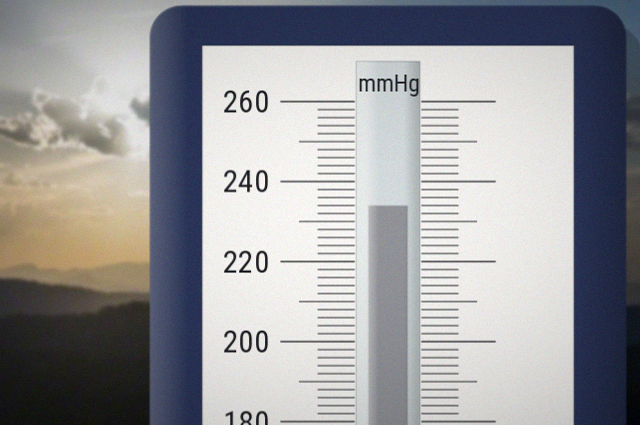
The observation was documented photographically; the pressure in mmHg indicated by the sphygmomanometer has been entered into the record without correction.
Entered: 234 mmHg
